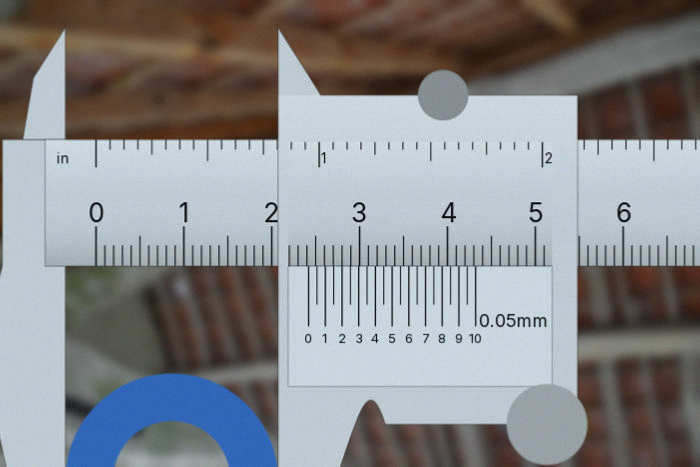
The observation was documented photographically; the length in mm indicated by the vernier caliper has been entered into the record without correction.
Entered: 24.2 mm
